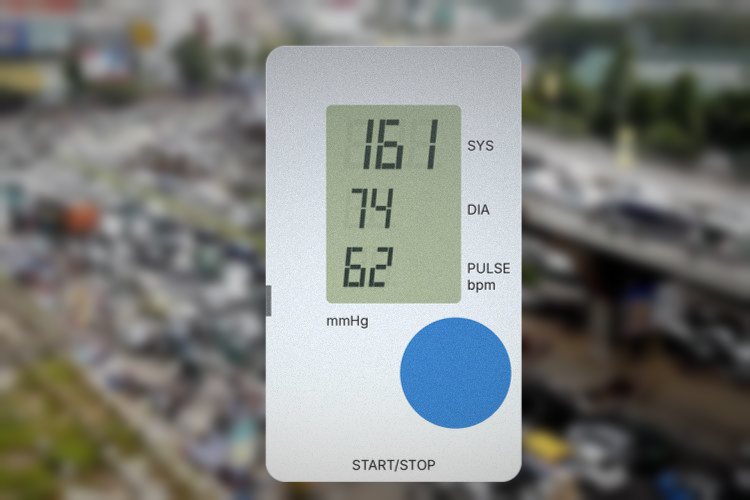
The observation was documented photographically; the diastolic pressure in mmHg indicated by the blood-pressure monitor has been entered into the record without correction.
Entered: 74 mmHg
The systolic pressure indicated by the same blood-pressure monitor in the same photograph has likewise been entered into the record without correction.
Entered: 161 mmHg
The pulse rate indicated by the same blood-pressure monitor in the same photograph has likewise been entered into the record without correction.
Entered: 62 bpm
